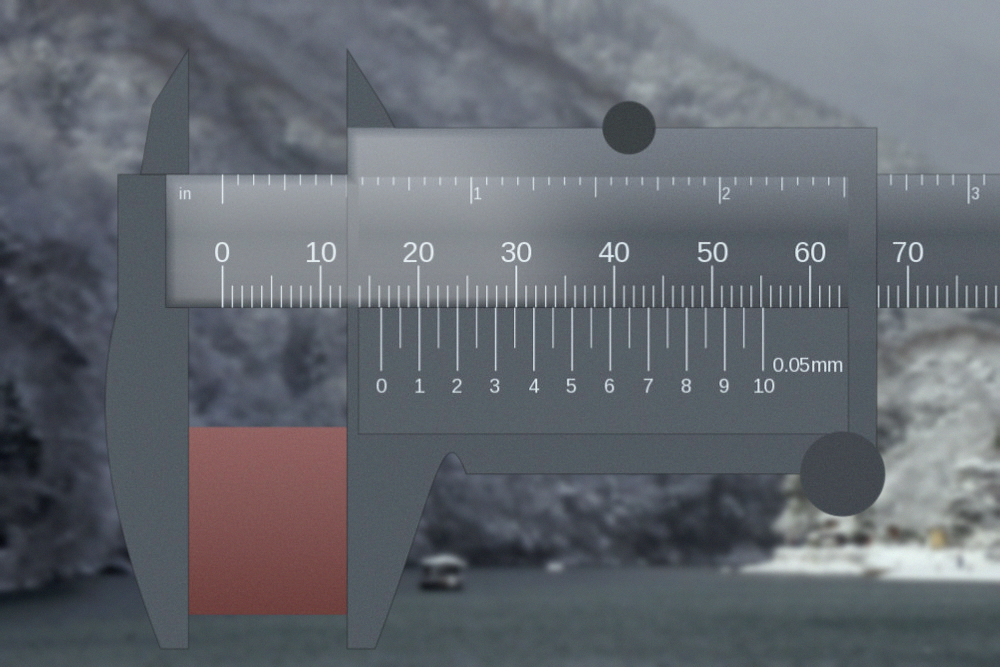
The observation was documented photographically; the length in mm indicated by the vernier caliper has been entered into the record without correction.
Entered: 16.2 mm
